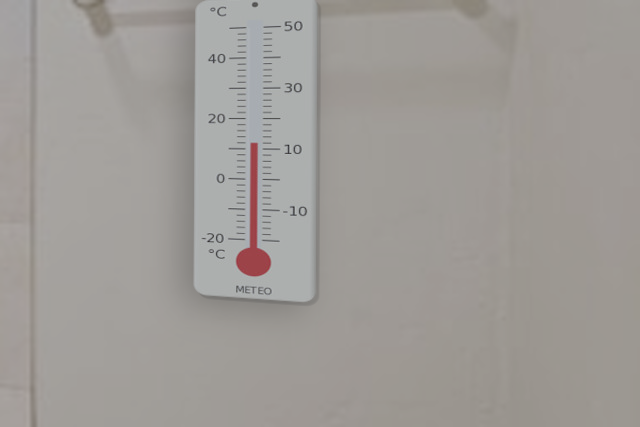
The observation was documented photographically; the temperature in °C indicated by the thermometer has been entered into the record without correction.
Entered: 12 °C
